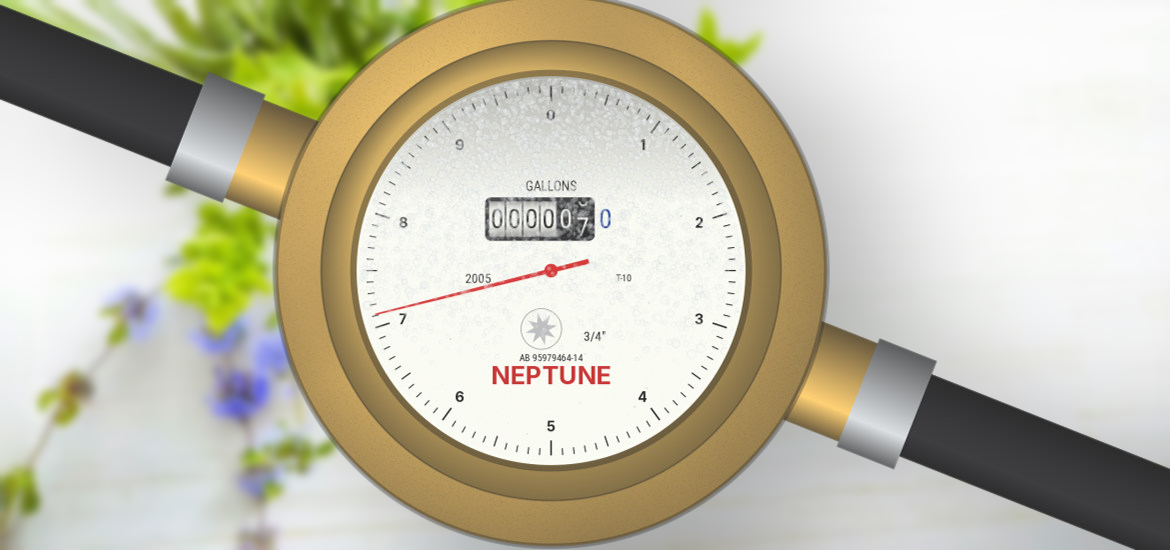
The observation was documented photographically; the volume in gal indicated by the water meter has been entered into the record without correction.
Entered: 67.1 gal
